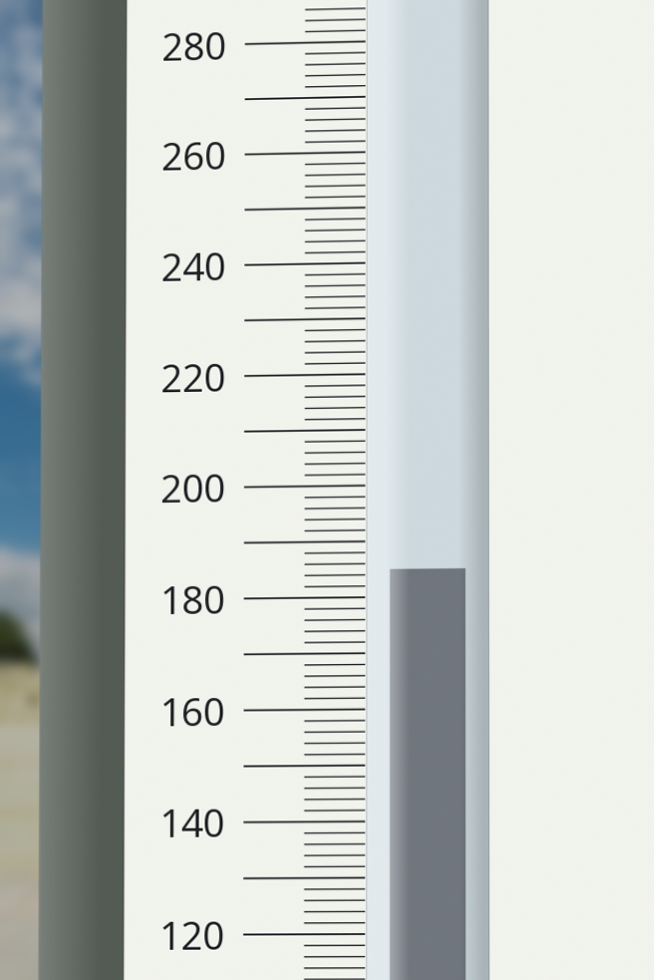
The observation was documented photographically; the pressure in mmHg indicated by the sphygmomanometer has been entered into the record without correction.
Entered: 185 mmHg
